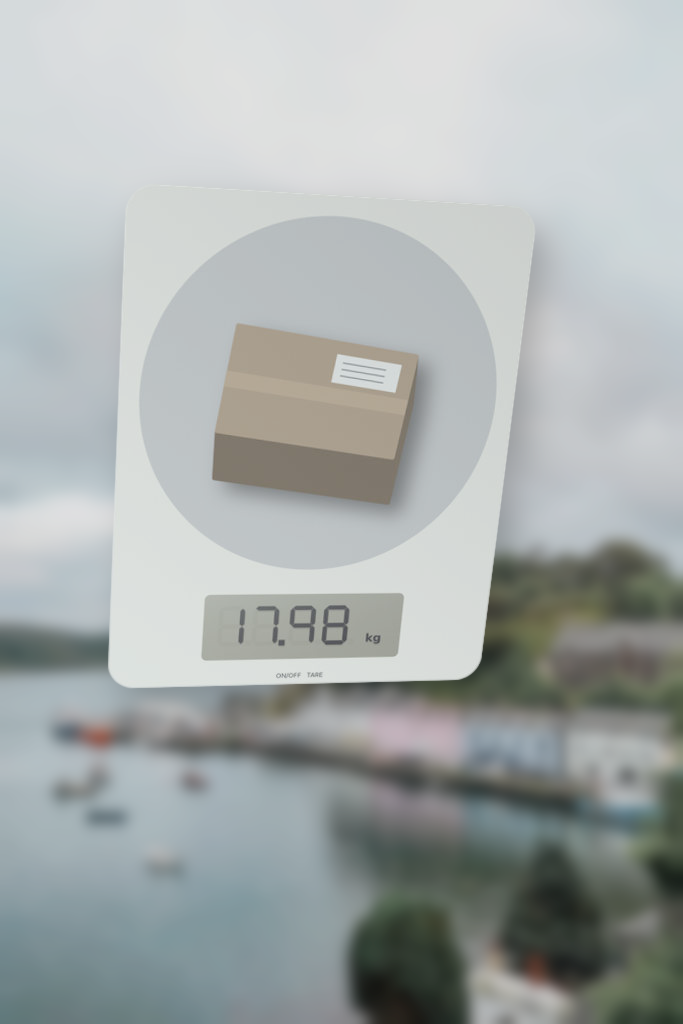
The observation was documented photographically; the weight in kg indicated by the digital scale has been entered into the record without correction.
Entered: 17.98 kg
